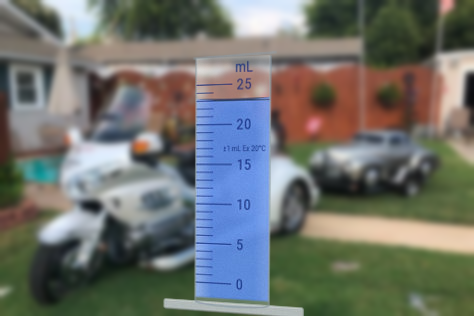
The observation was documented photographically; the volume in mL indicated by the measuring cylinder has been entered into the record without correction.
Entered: 23 mL
